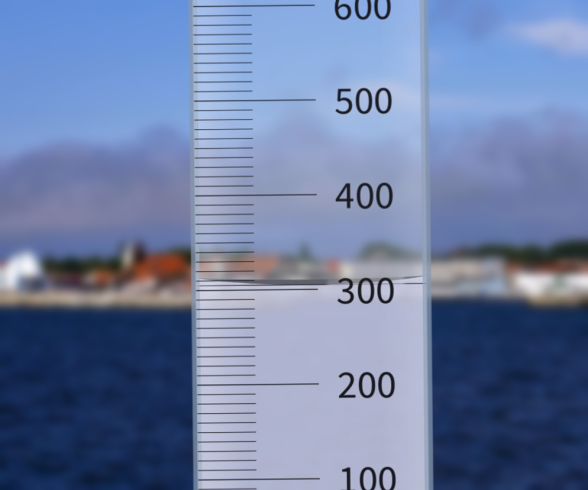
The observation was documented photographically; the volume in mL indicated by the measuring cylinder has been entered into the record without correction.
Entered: 305 mL
